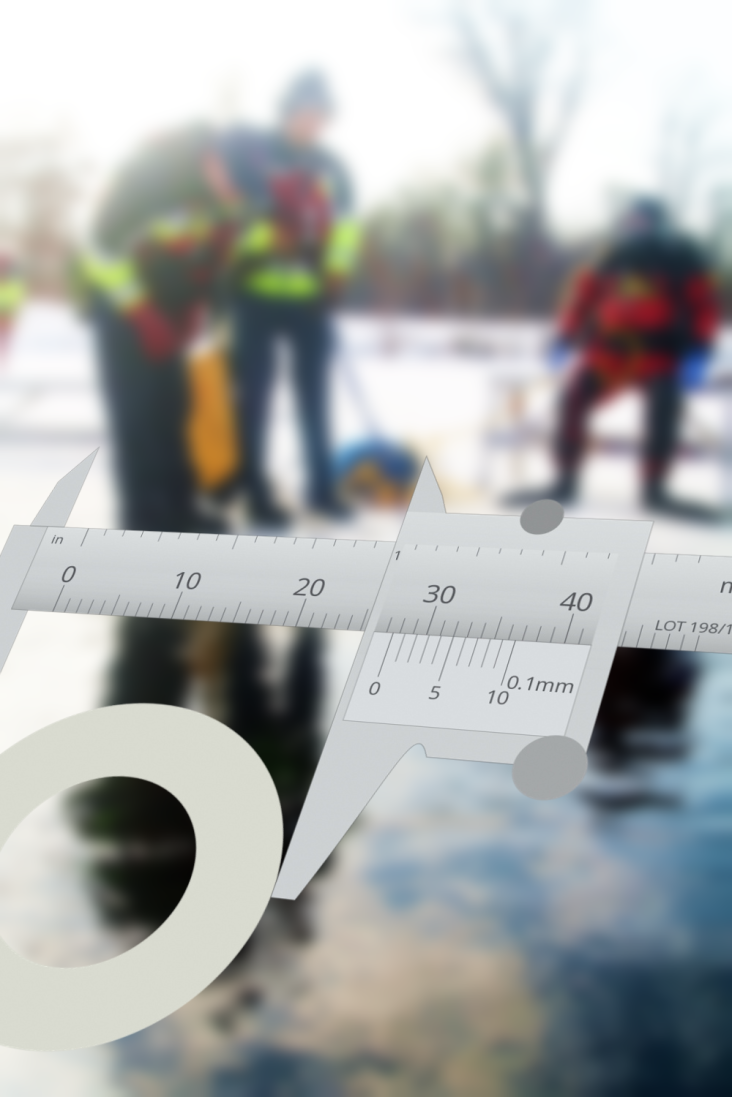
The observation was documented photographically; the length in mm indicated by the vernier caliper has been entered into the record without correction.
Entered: 27.5 mm
